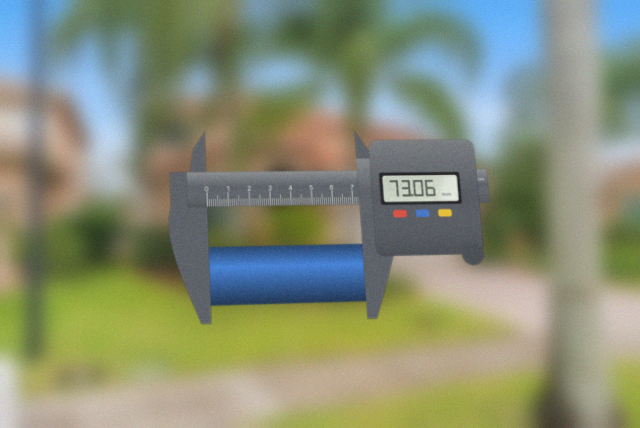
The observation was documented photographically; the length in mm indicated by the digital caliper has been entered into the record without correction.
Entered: 73.06 mm
